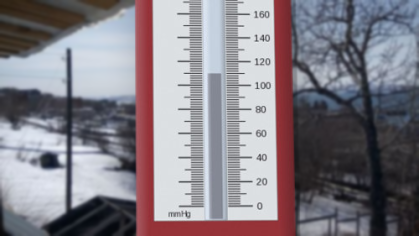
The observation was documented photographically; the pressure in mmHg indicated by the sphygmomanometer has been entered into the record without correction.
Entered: 110 mmHg
